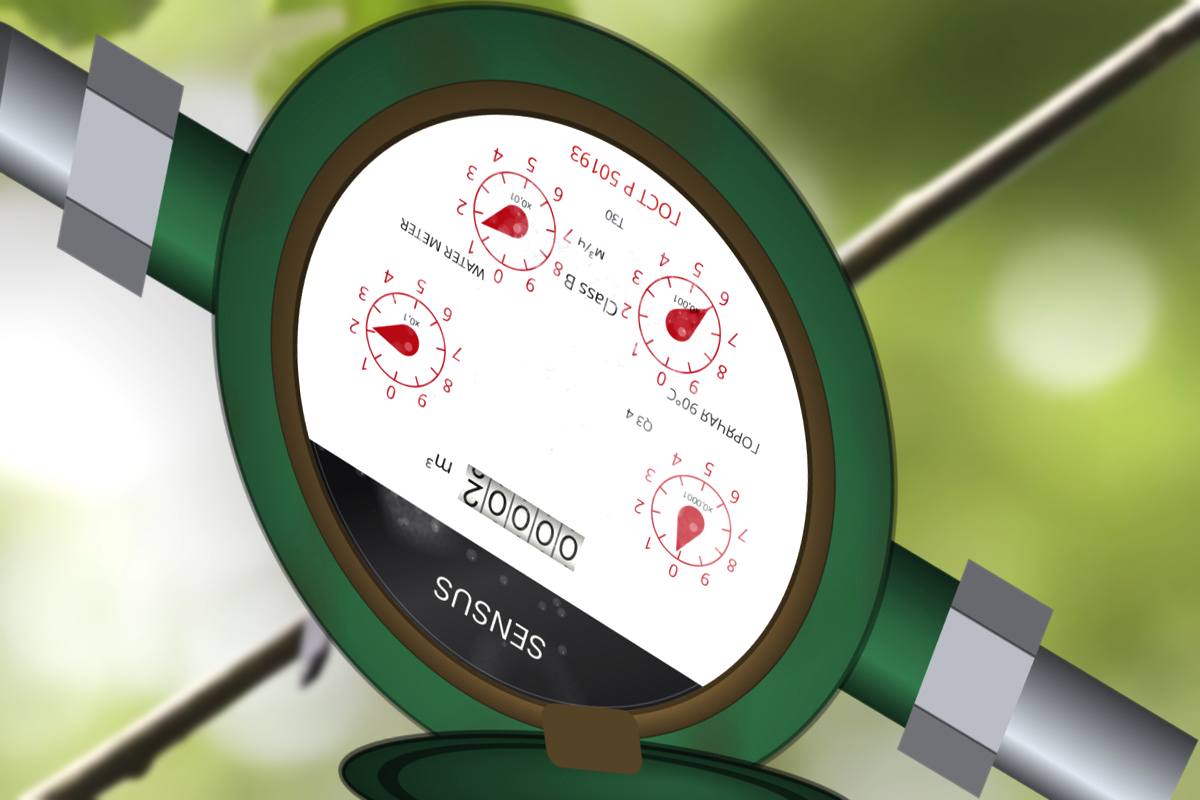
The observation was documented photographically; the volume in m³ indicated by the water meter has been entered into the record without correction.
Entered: 2.2160 m³
